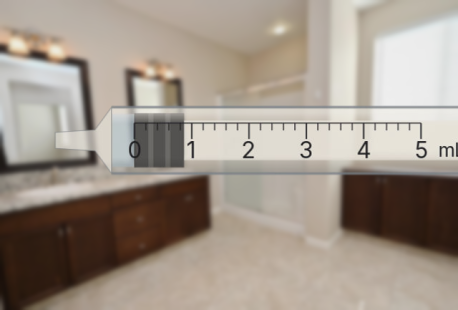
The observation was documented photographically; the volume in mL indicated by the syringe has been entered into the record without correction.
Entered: 0 mL
